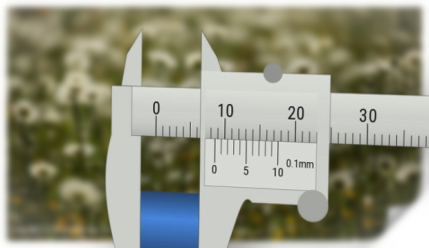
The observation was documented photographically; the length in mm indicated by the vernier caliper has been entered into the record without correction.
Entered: 8.6 mm
